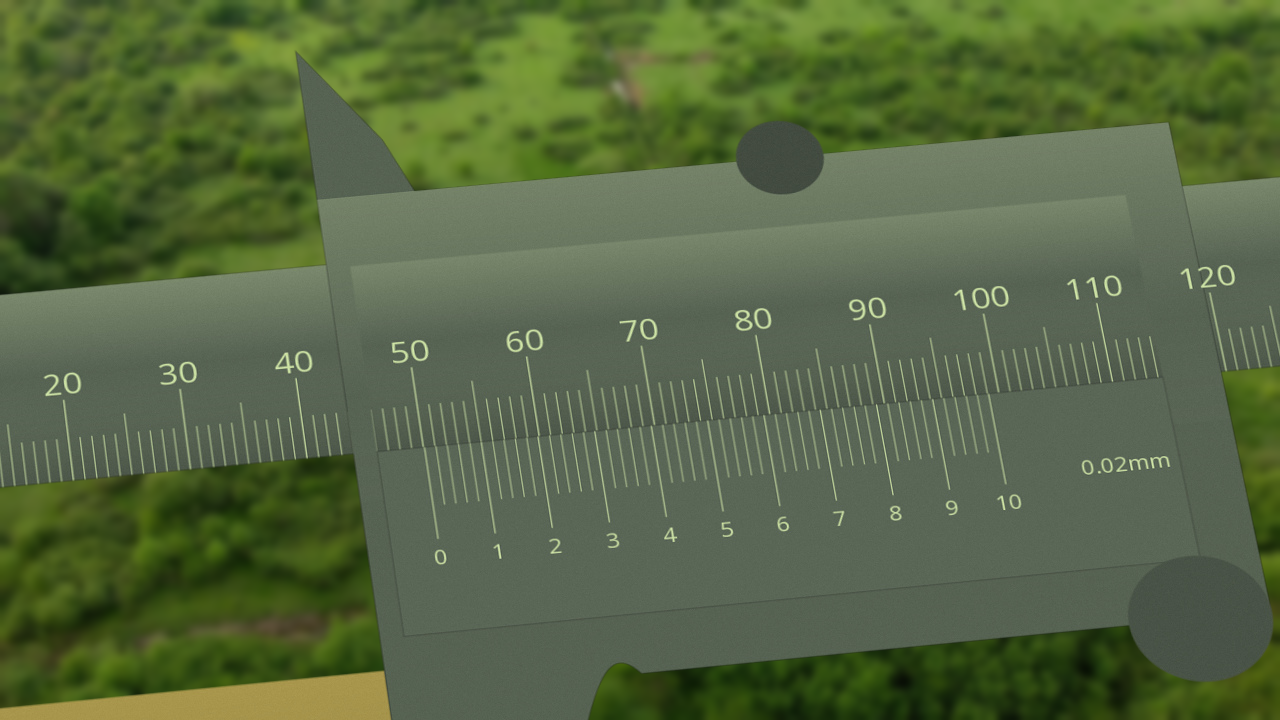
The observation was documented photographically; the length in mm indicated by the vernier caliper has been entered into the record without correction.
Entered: 50.1 mm
